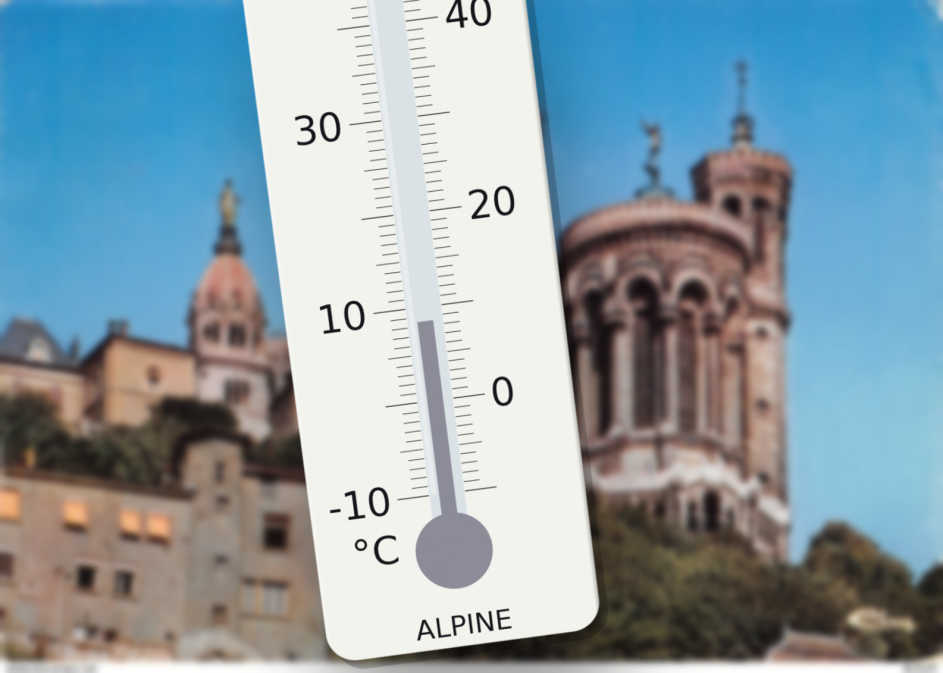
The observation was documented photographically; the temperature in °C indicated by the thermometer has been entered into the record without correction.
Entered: 8.5 °C
